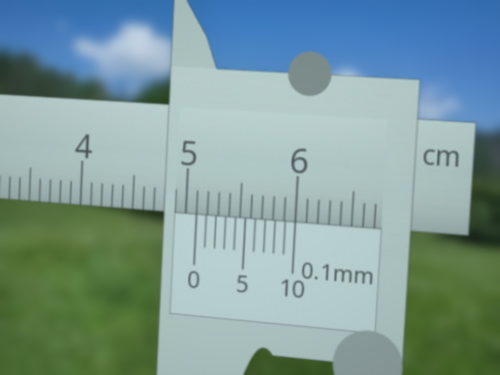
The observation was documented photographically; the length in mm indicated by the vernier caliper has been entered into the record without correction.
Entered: 51.0 mm
